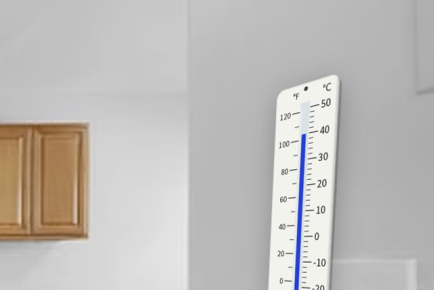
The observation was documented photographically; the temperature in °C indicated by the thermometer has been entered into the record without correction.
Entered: 40 °C
